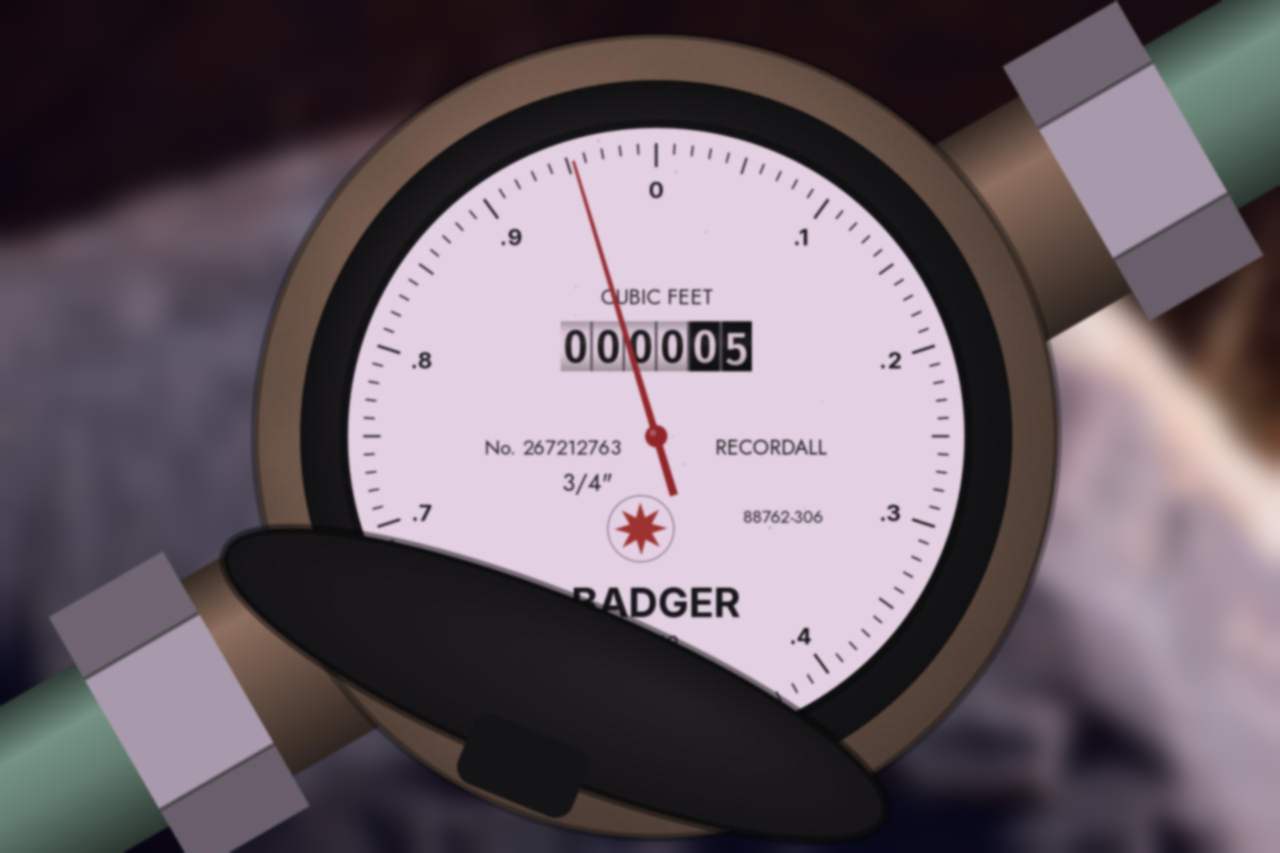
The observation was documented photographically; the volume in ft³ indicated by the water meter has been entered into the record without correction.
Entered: 4.95 ft³
